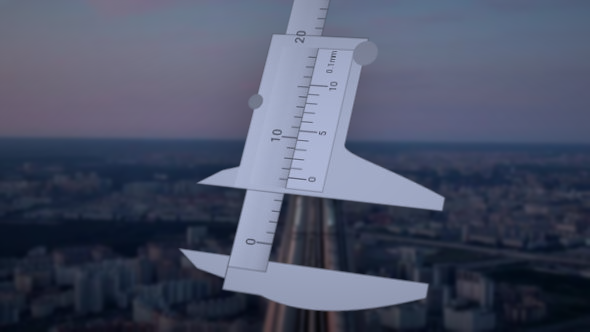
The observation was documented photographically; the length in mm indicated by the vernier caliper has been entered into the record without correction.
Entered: 6.2 mm
